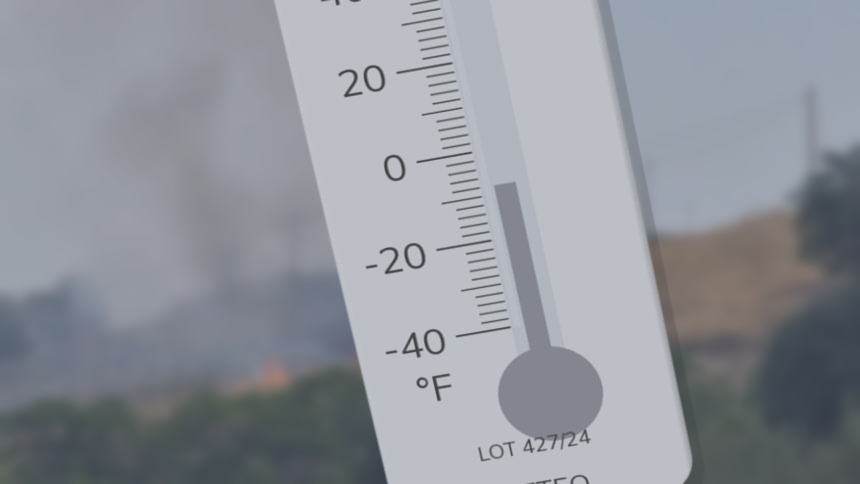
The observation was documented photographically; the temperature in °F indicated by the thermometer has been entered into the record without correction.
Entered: -8 °F
